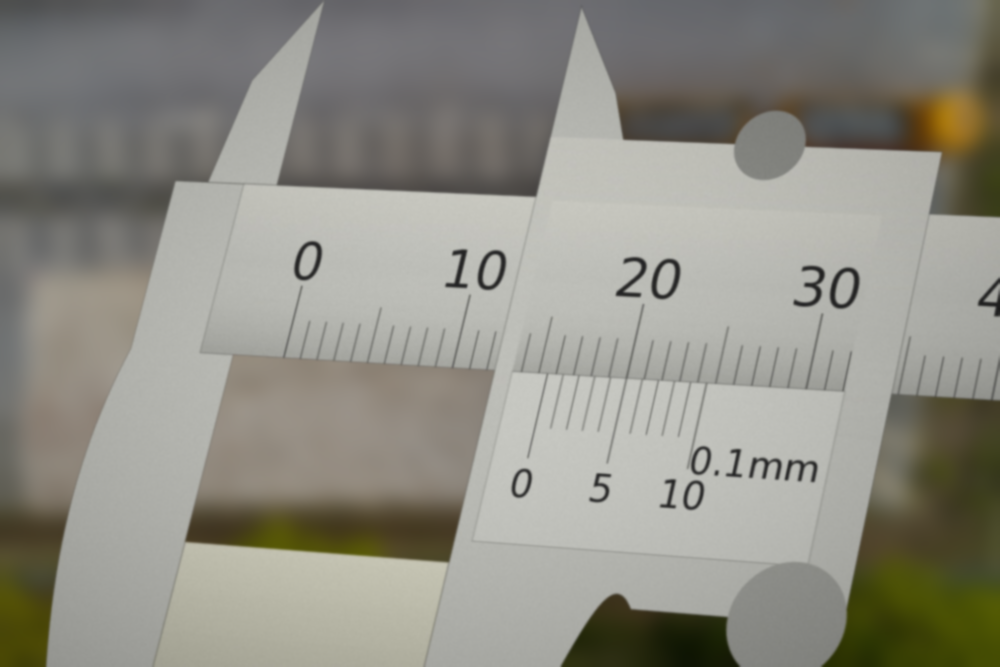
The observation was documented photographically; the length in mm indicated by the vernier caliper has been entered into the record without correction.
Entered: 15.5 mm
